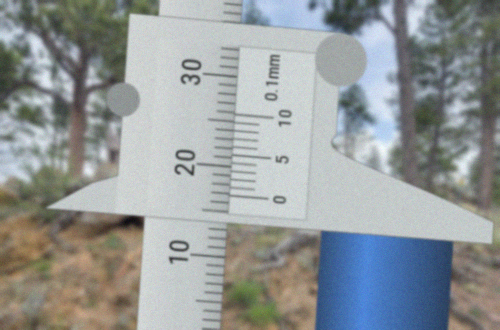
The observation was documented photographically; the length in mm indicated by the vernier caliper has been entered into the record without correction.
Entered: 16.8 mm
